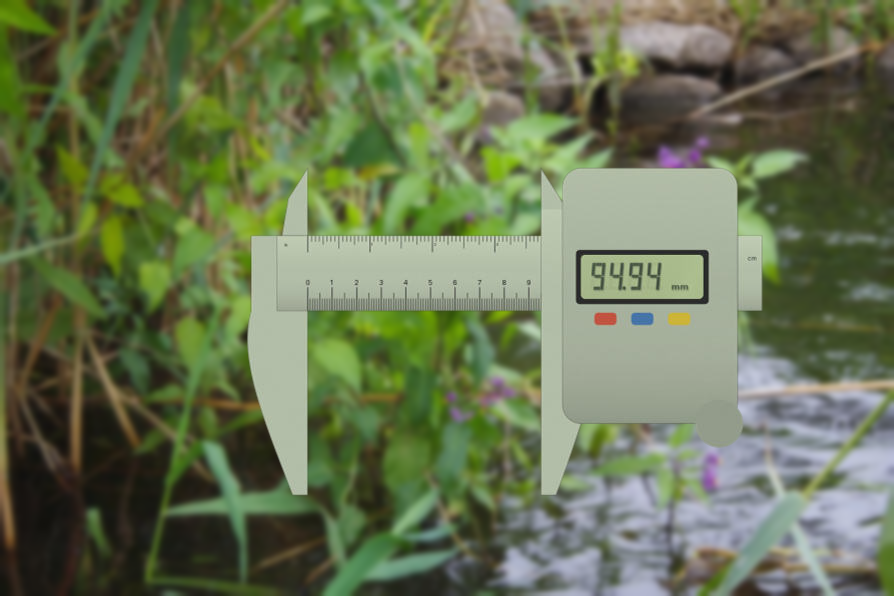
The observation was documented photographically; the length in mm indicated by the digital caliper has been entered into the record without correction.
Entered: 94.94 mm
